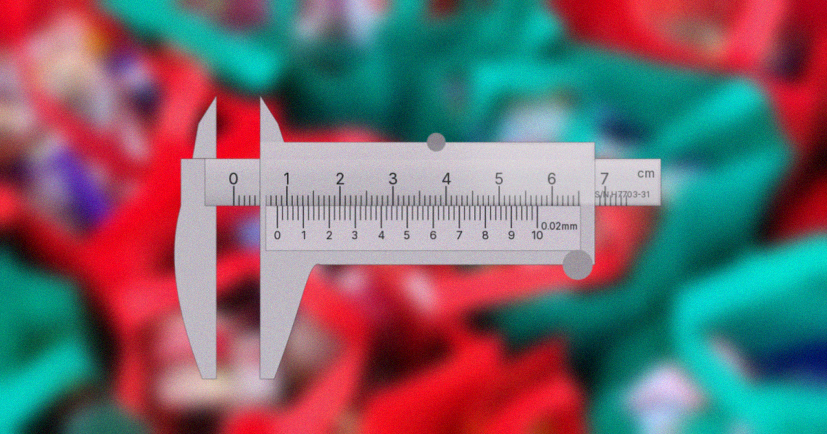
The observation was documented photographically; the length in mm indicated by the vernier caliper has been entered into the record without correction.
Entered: 8.2 mm
